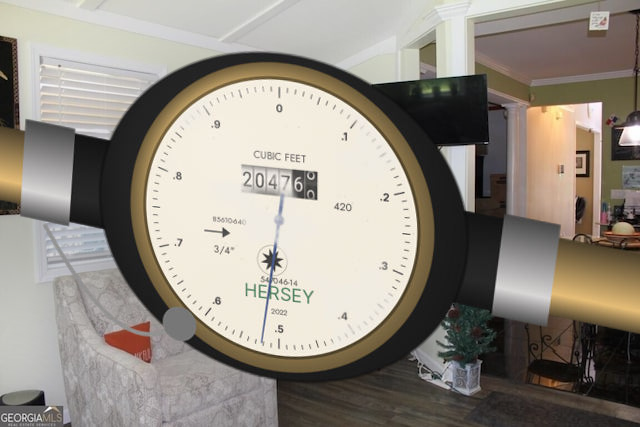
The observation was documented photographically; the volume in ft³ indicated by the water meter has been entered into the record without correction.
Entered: 204768.52 ft³
